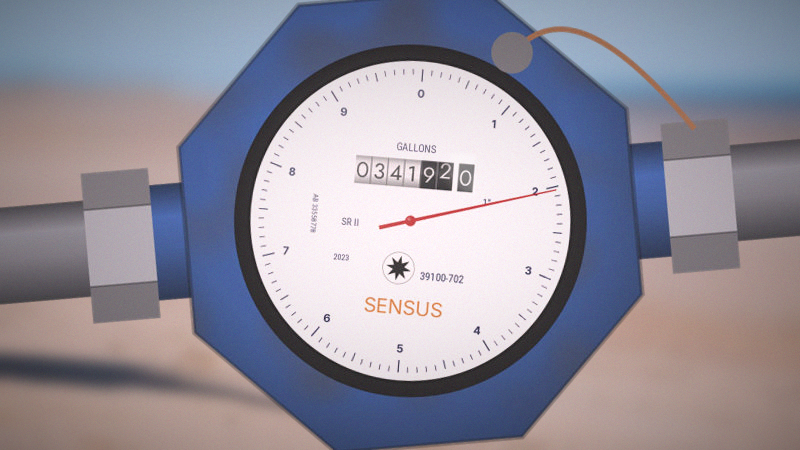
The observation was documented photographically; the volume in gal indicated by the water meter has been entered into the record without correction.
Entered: 341922.0 gal
